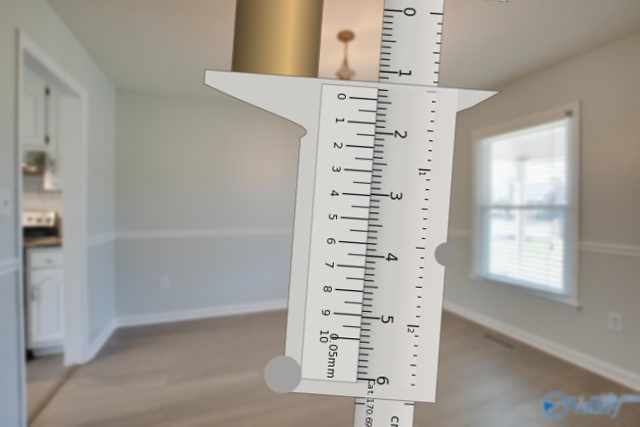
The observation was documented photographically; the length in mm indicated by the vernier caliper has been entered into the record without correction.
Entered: 14.6 mm
